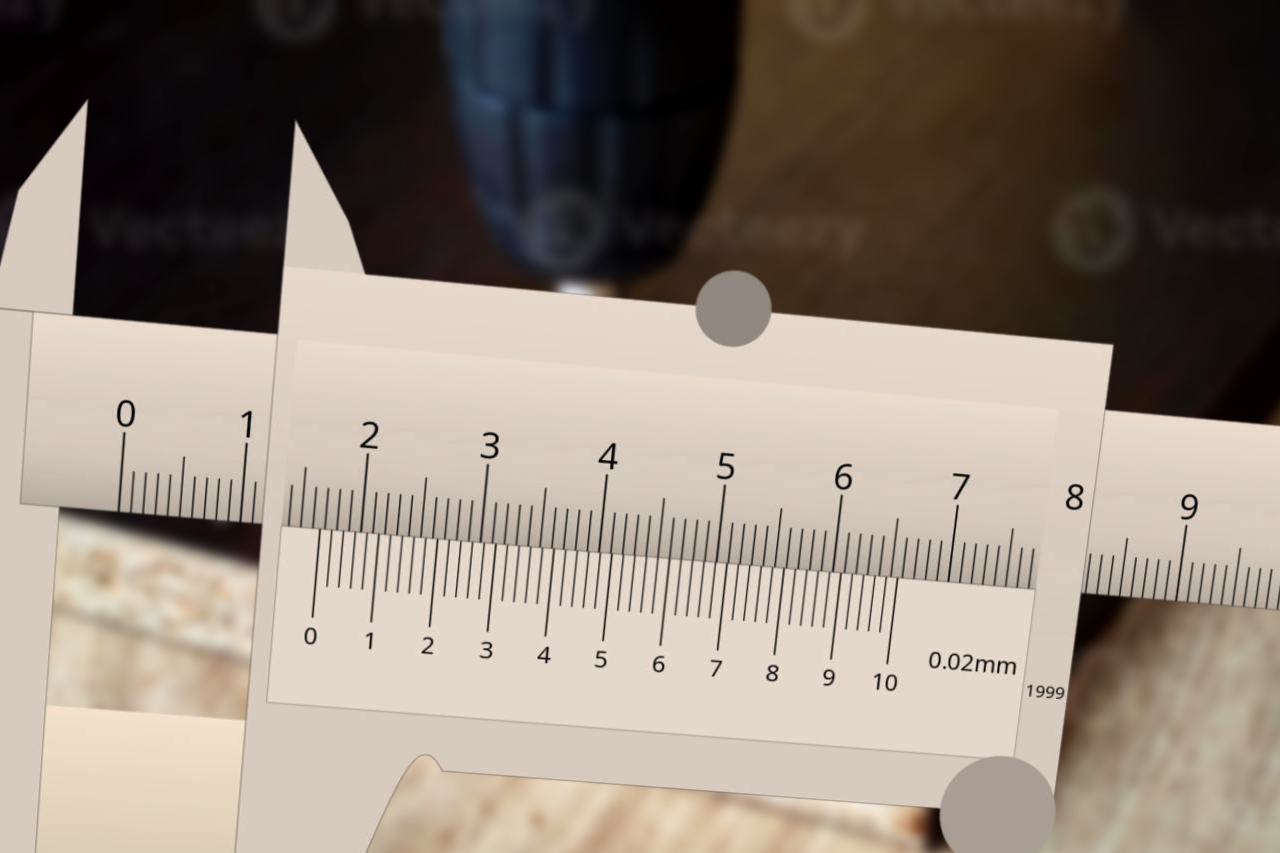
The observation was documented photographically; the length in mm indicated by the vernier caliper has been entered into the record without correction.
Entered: 16.6 mm
